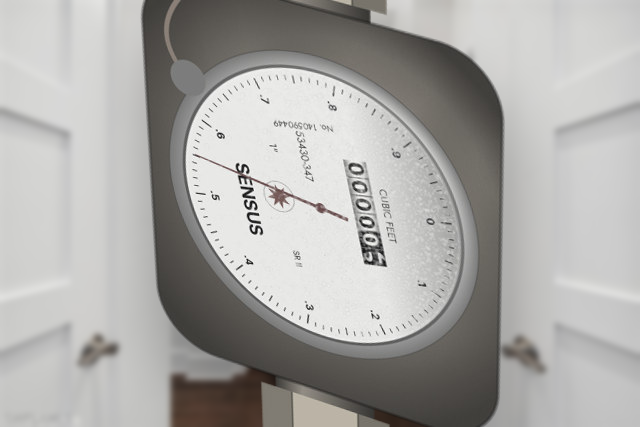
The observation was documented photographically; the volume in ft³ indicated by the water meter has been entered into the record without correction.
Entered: 2.55 ft³
